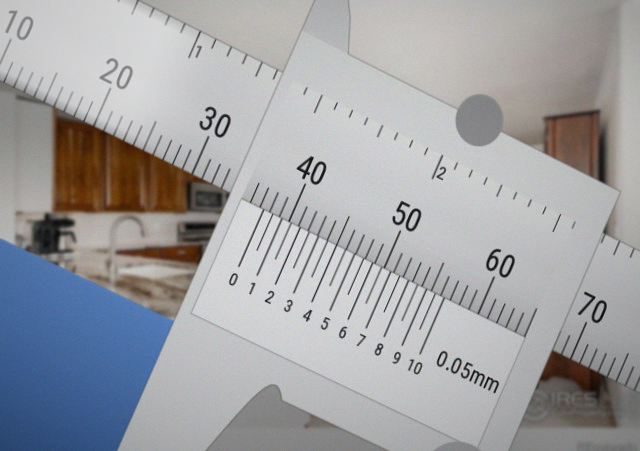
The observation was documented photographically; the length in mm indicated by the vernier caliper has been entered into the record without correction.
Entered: 37.4 mm
